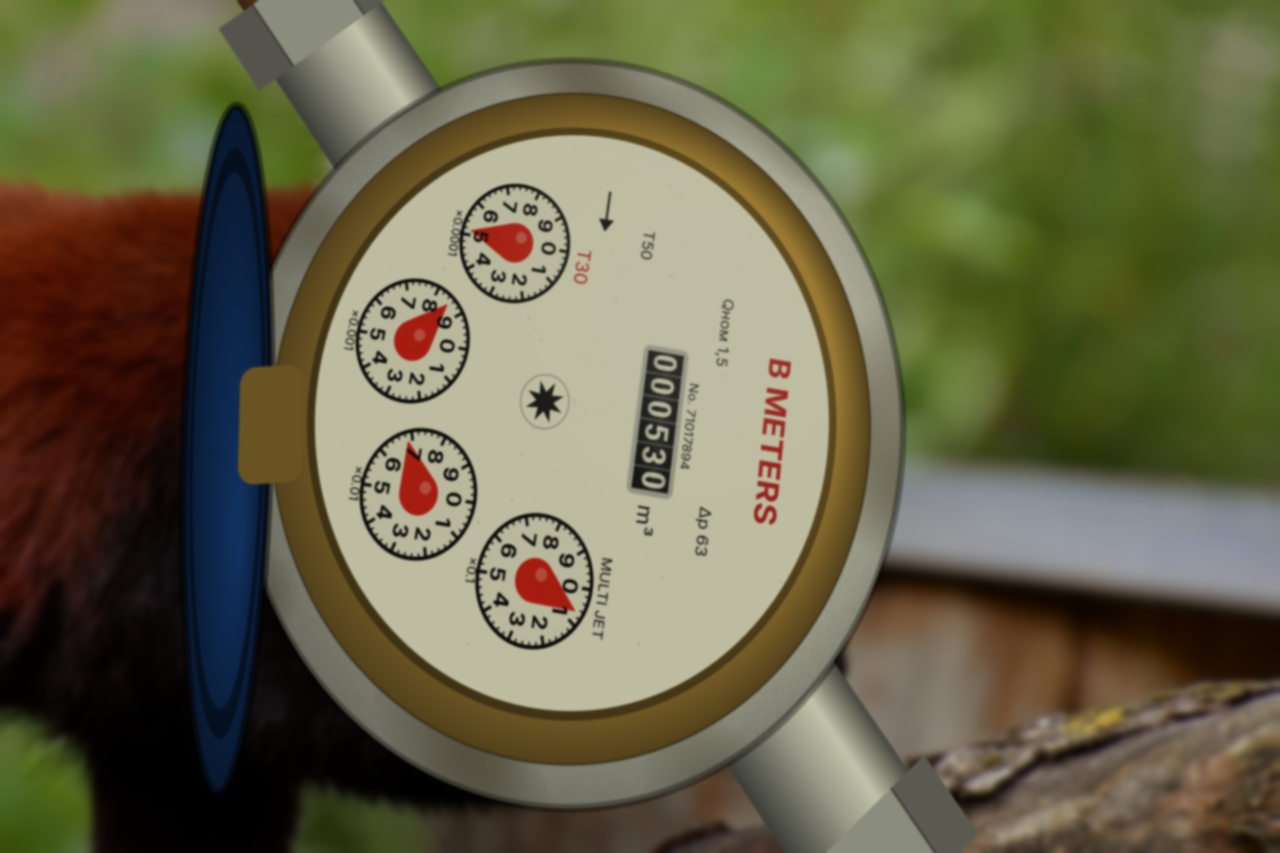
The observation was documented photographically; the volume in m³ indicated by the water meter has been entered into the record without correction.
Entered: 530.0685 m³
